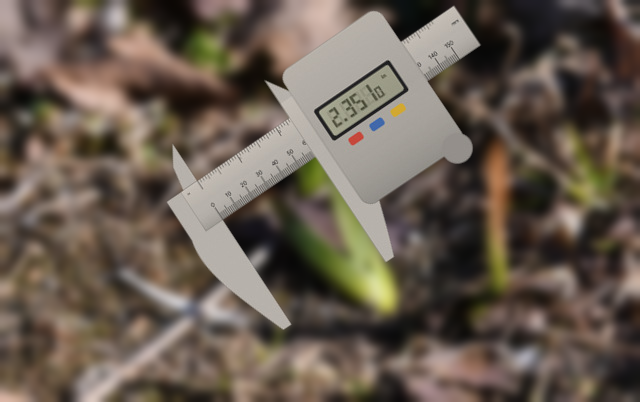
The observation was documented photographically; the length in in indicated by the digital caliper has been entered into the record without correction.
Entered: 2.3510 in
